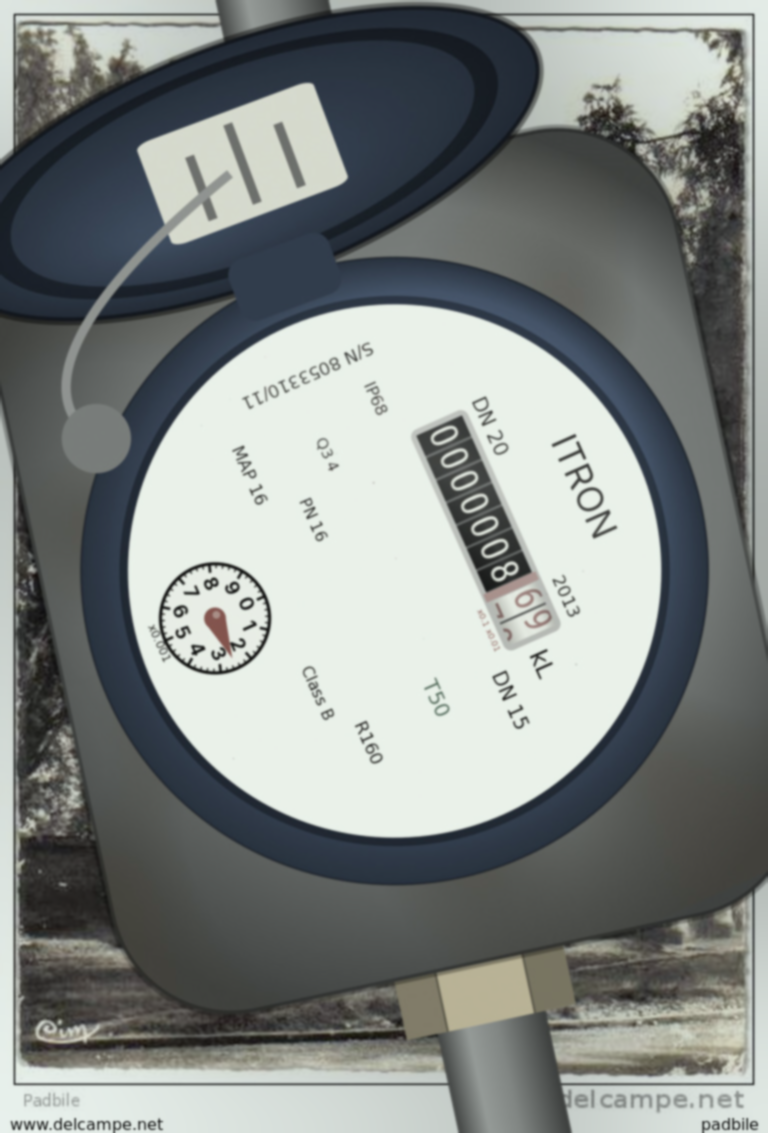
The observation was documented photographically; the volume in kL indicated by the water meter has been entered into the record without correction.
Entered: 8.692 kL
